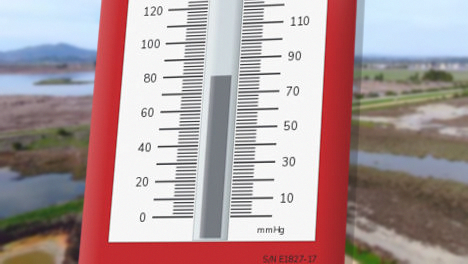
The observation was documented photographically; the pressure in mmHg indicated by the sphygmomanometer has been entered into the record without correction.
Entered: 80 mmHg
